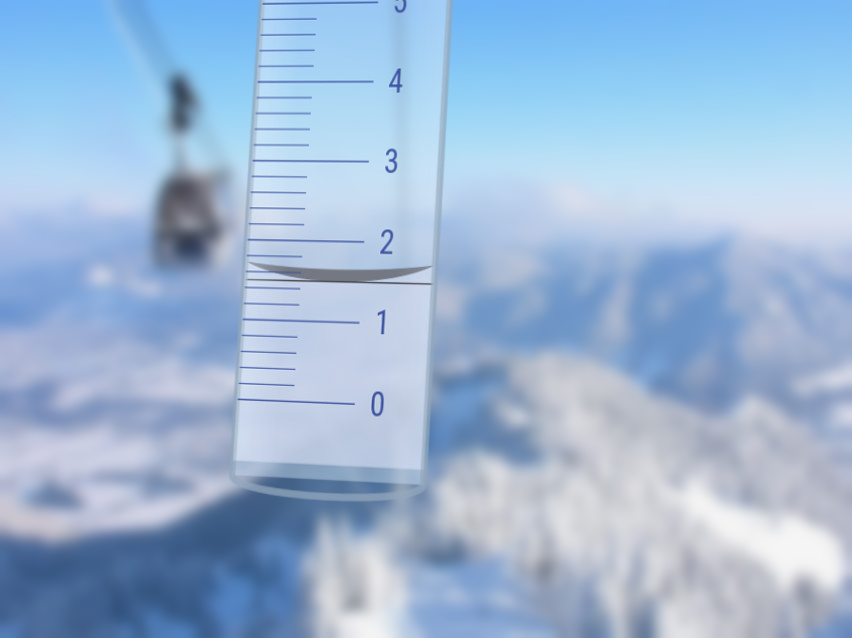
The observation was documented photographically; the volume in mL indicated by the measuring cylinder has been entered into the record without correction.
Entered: 1.5 mL
